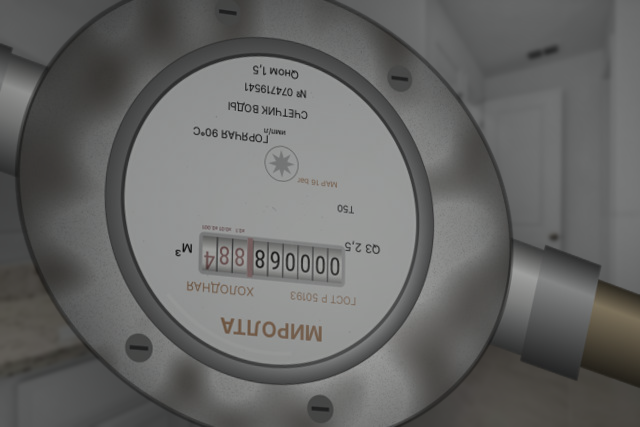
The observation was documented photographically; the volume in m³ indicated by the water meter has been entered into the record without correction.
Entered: 68.884 m³
